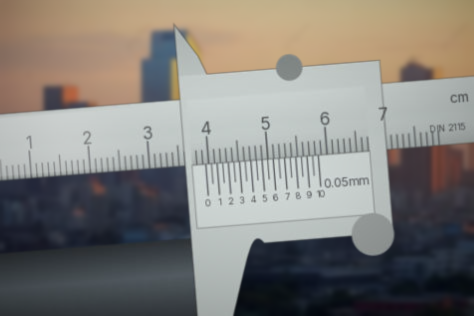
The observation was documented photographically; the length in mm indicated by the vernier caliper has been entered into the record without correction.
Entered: 39.5 mm
